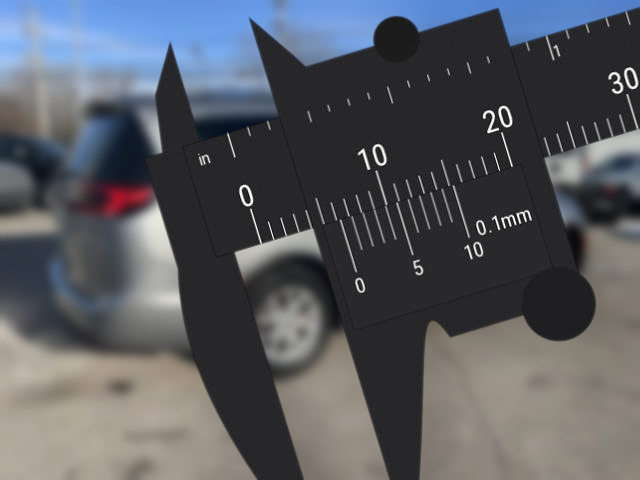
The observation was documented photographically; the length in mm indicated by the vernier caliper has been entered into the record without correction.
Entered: 6.3 mm
